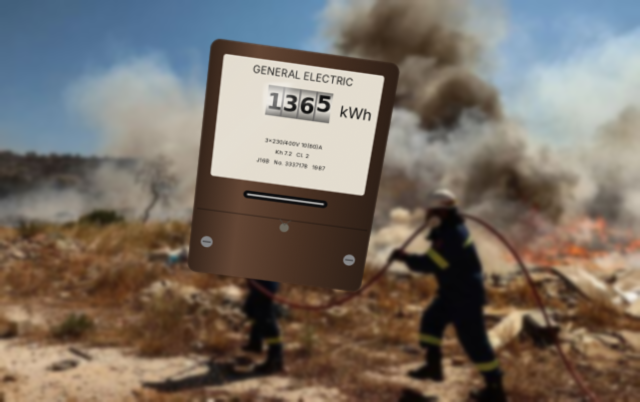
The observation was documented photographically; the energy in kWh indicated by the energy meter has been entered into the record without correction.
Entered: 1365 kWh
